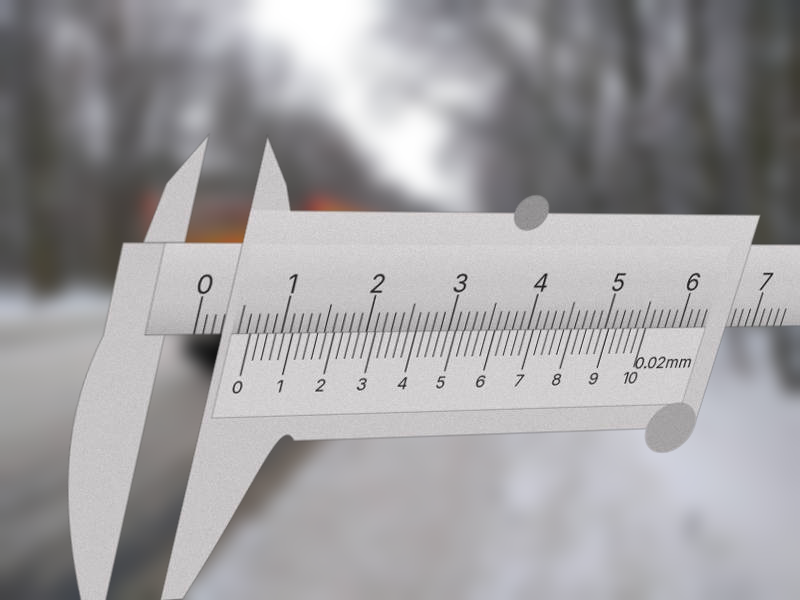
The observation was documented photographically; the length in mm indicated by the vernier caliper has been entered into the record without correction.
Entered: 6.4 mm
